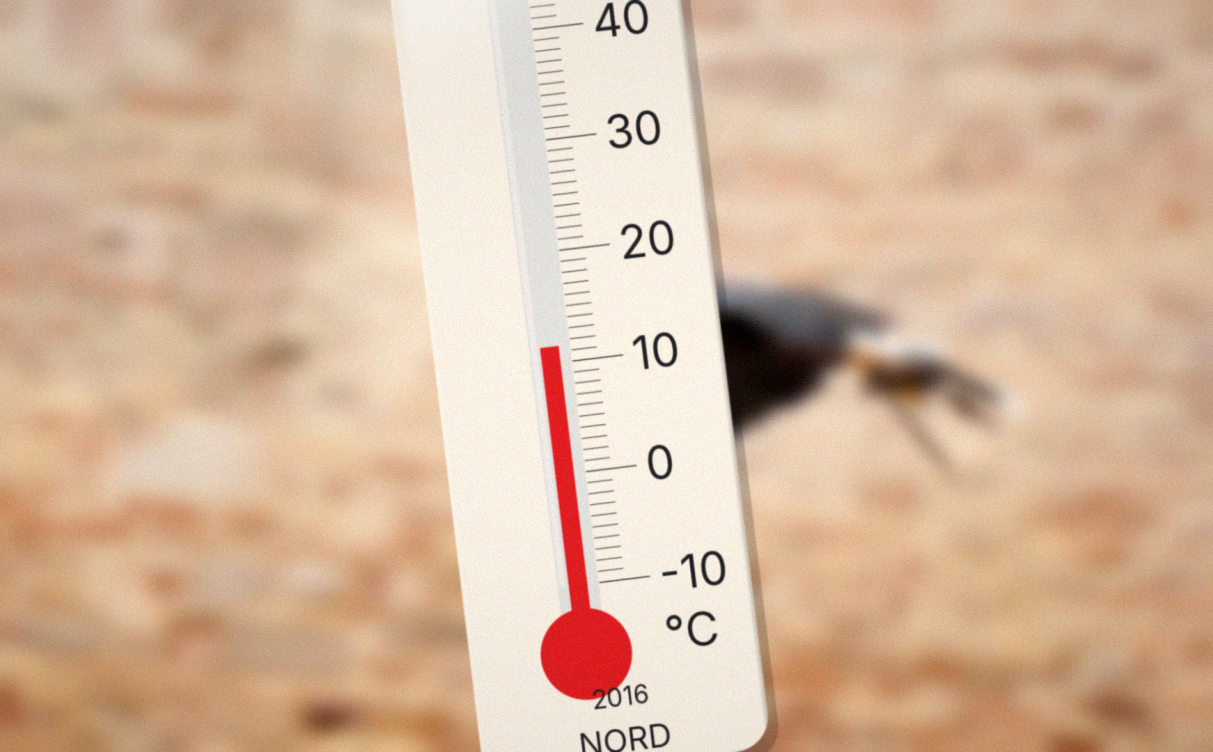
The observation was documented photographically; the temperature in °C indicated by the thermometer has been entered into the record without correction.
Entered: 11.5 °C
